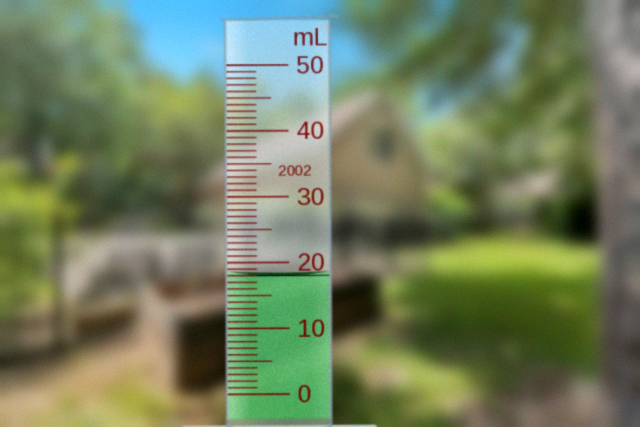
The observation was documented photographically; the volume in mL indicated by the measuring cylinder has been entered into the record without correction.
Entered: 18 mL
